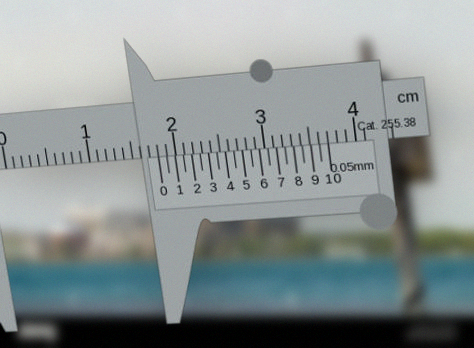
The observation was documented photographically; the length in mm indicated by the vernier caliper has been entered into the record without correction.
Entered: 18.0 mm
